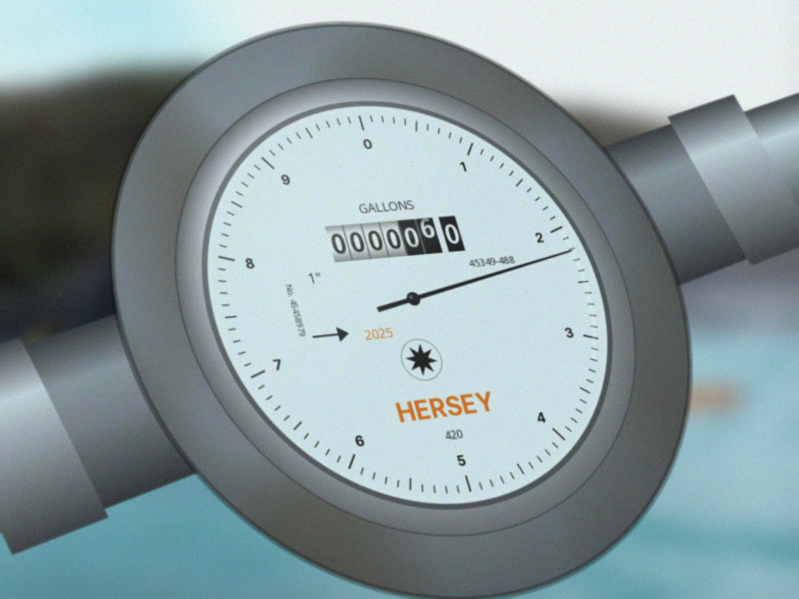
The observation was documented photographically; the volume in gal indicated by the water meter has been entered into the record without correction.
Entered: 62.2 gal
